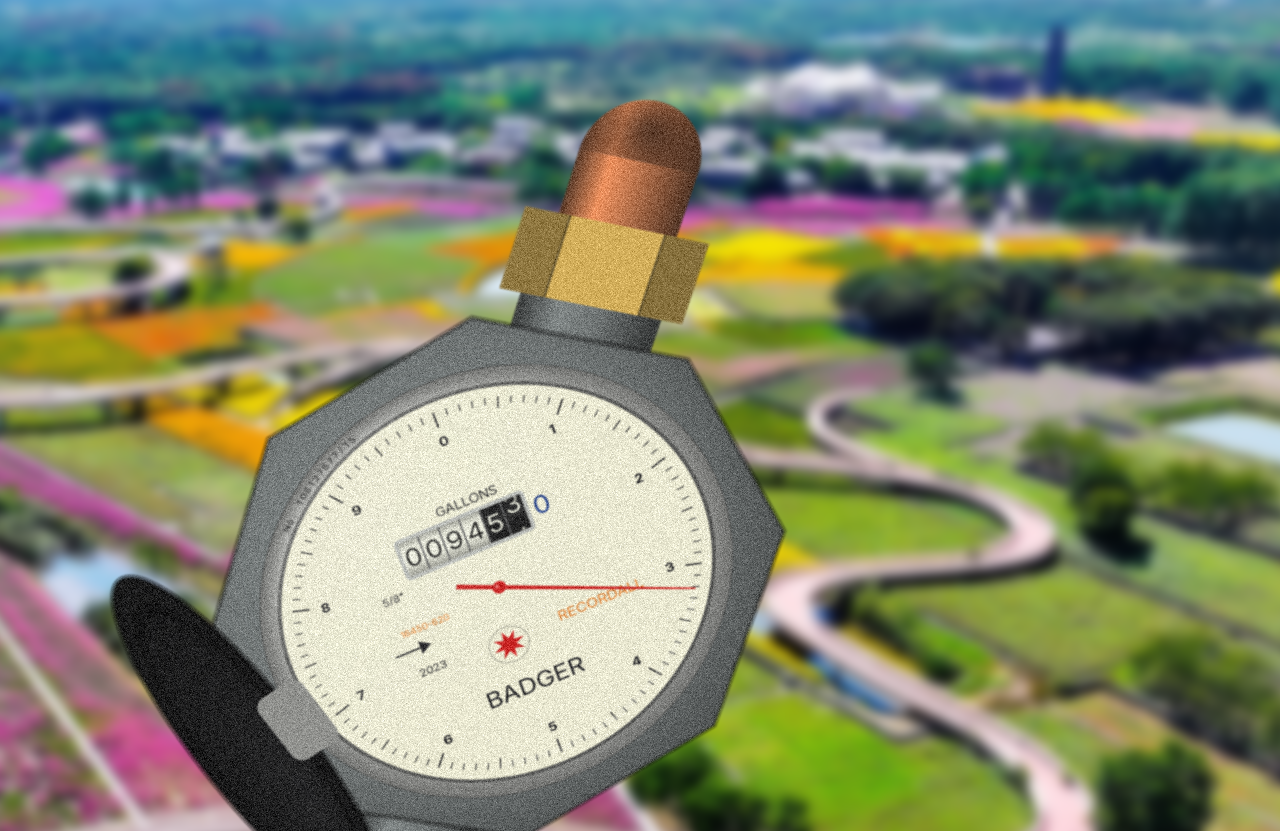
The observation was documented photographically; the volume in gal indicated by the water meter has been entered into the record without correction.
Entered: 94533.2 gal
